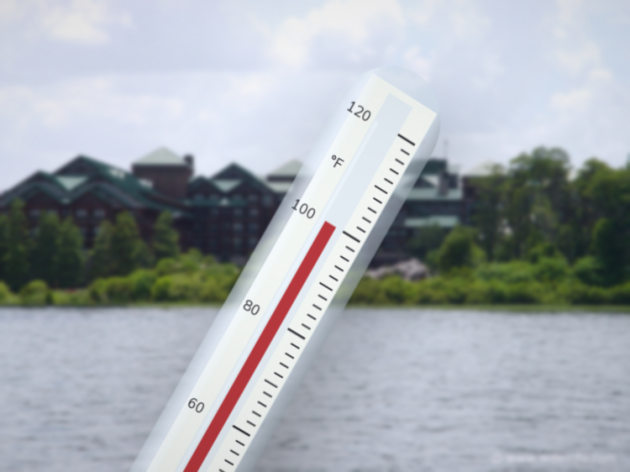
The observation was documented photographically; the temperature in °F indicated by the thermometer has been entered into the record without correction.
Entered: 100 °F
